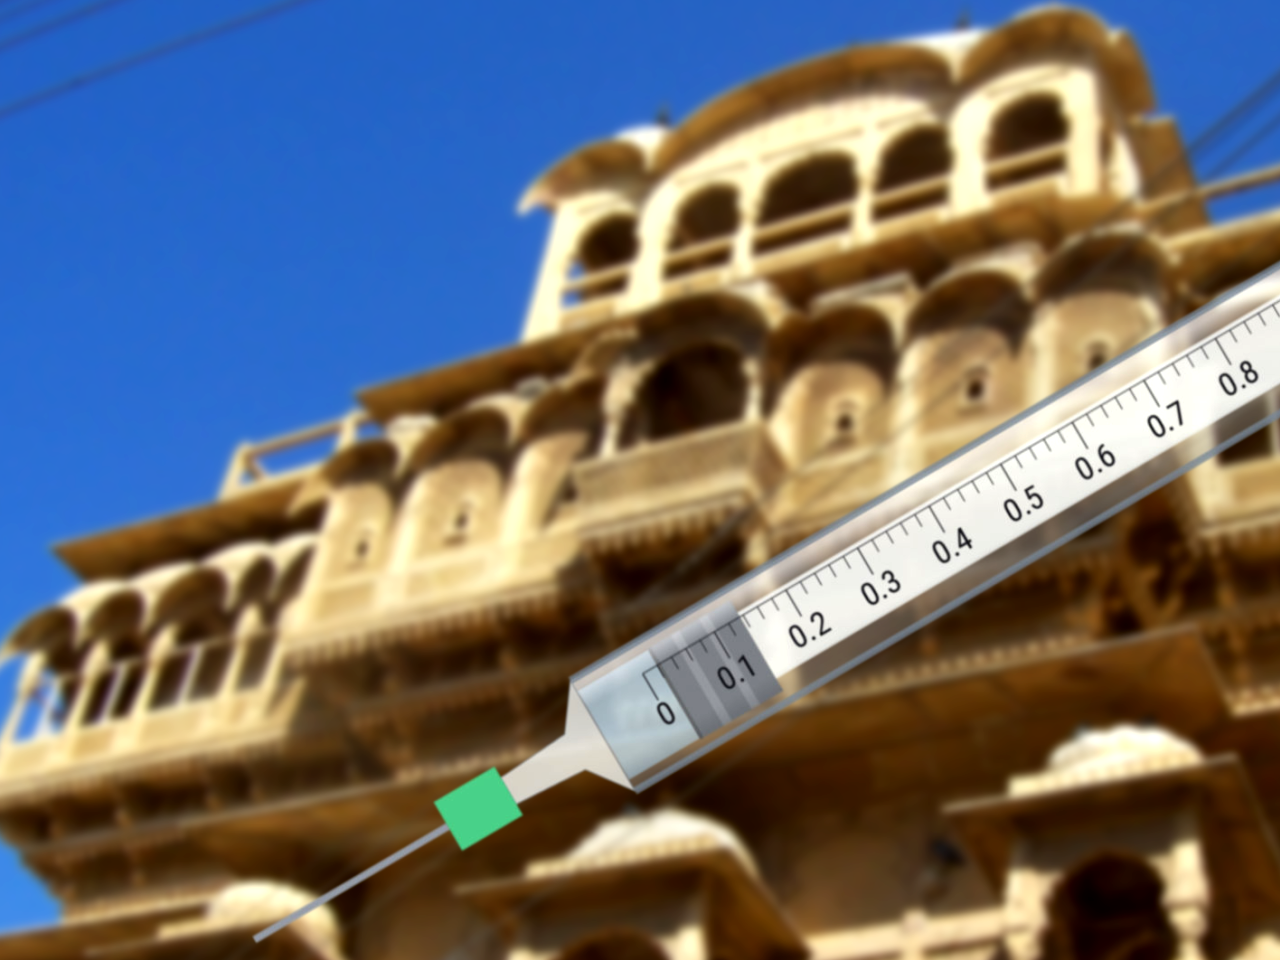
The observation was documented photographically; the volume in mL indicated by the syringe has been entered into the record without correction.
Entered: 0.02 mL
